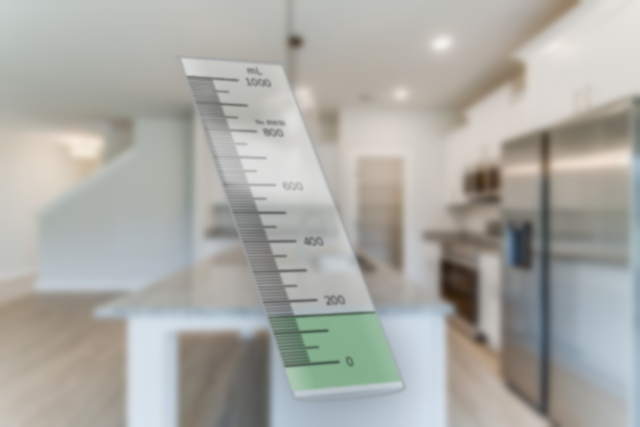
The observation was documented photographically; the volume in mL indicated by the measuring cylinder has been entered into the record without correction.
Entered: 150 mL
